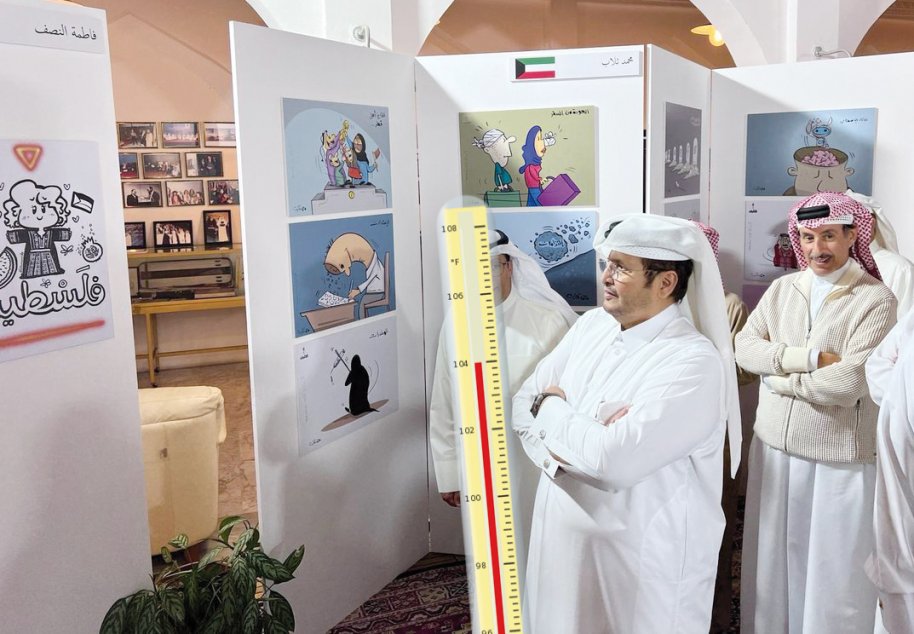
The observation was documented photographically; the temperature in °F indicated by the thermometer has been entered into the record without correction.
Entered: 104 °F
